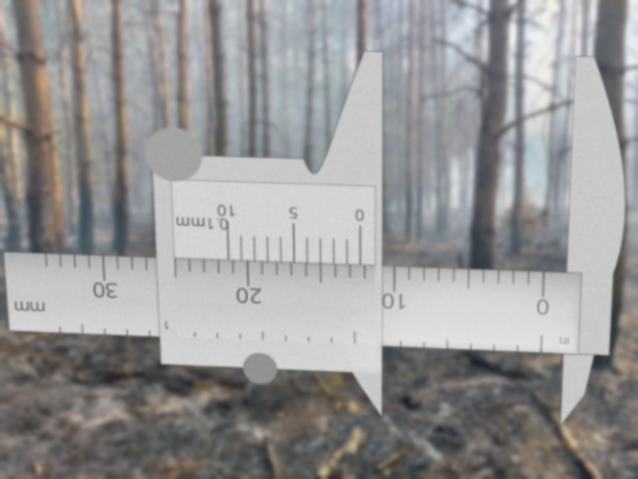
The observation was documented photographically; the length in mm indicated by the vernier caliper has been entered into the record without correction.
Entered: 12.3 mm
